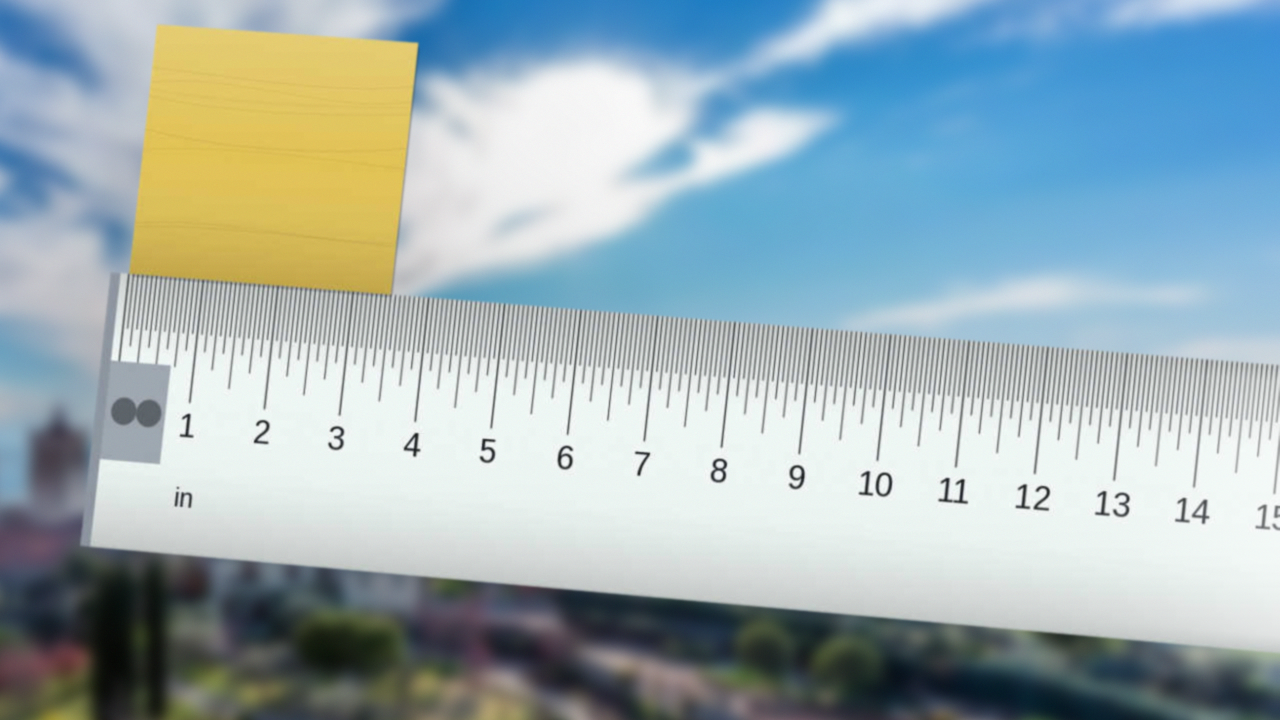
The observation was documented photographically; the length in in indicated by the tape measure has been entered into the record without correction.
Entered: 3.5 in
